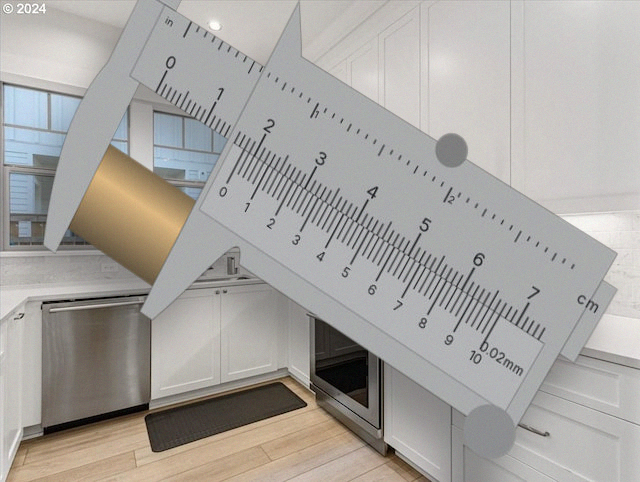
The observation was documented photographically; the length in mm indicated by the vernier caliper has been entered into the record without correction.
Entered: 18.0 mm
